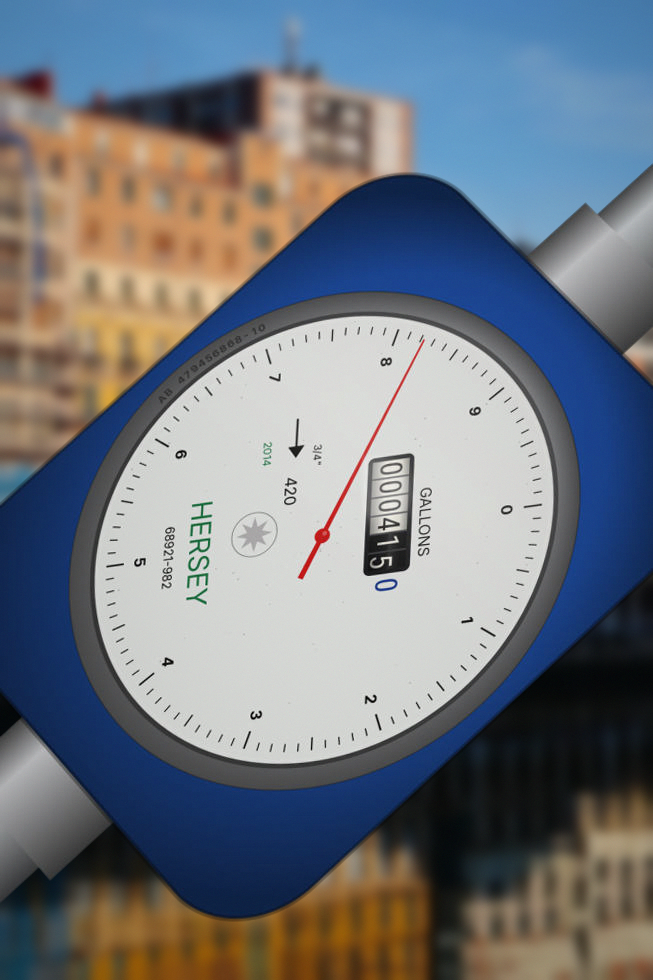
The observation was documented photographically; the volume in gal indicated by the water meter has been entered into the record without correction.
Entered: 4148.2 gal
